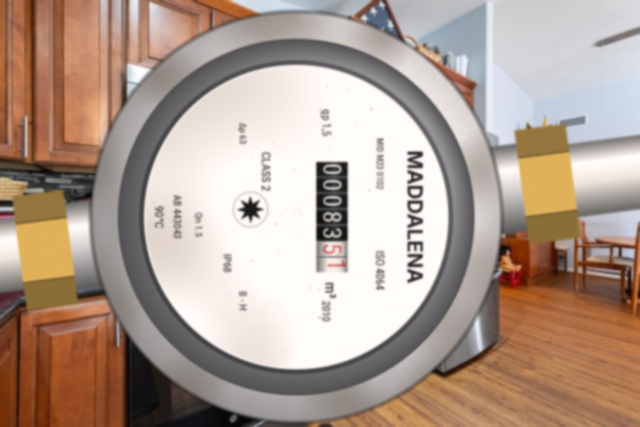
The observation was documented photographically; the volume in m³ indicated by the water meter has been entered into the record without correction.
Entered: 83.51 m³
